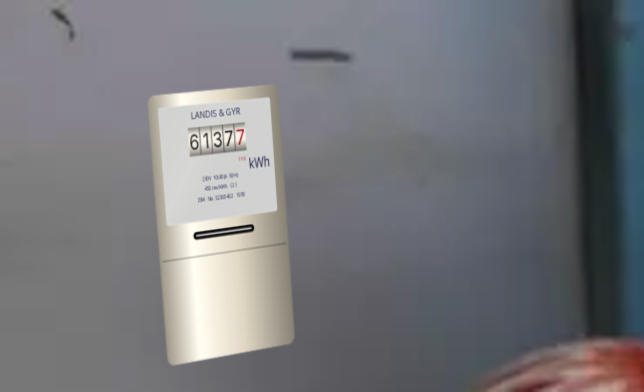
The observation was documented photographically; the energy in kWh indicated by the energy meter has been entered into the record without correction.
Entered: 6137.7 kWh
